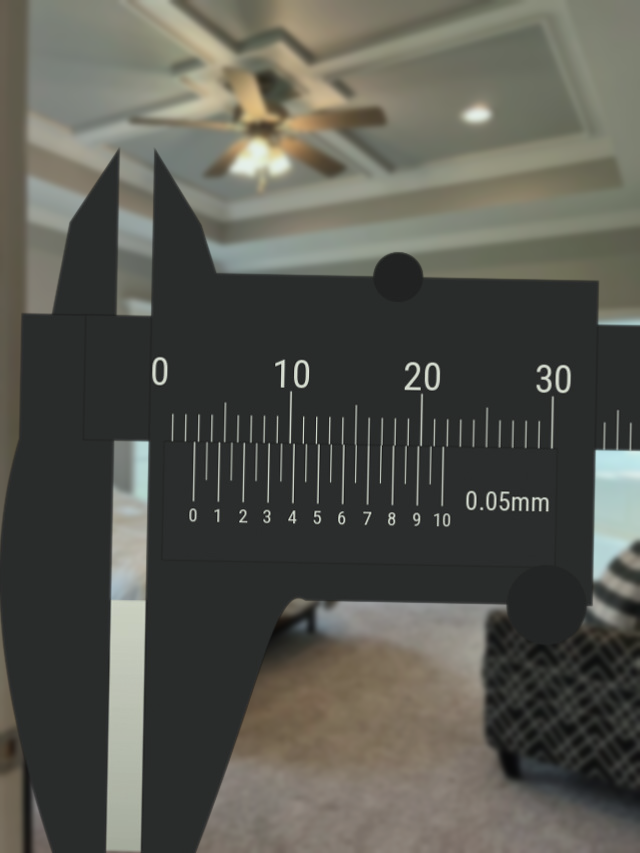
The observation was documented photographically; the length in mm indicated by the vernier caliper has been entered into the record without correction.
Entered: 2.7 mm
